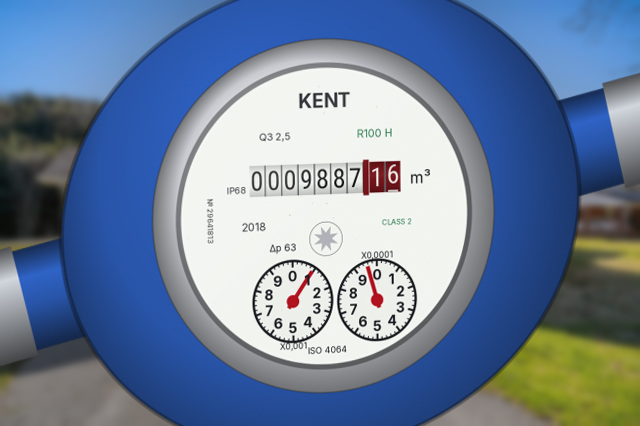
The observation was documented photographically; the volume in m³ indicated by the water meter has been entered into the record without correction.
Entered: 9887.1609 m³
